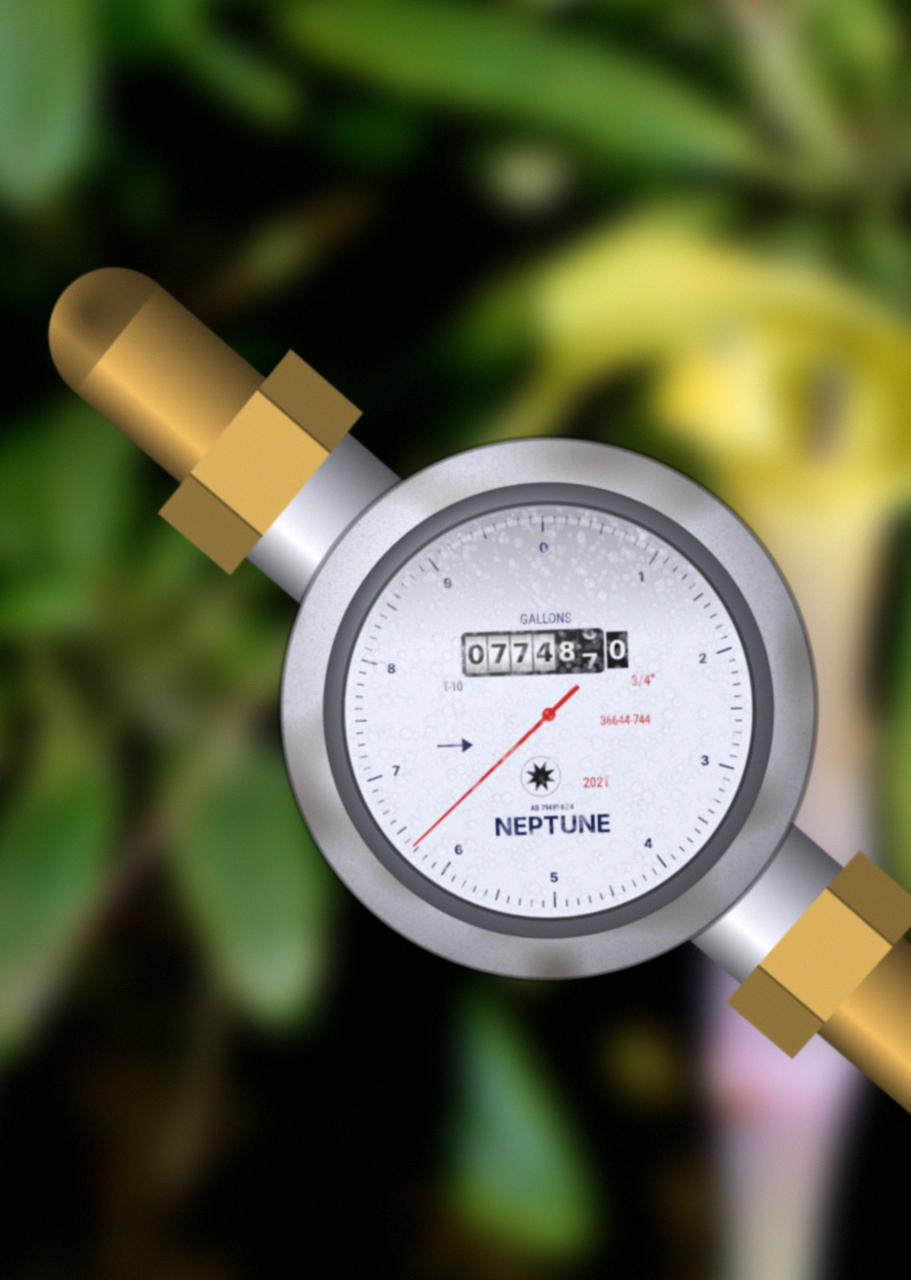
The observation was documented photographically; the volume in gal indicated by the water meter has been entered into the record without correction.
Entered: 774866.3 gal
